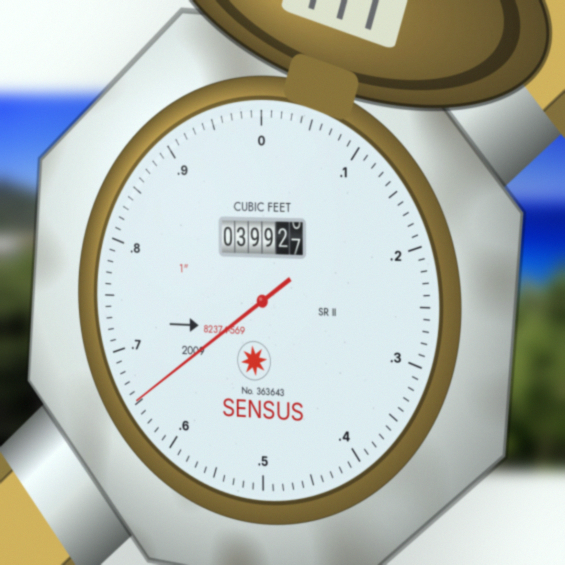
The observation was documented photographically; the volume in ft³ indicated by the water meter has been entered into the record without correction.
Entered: 39926.65 ft³
